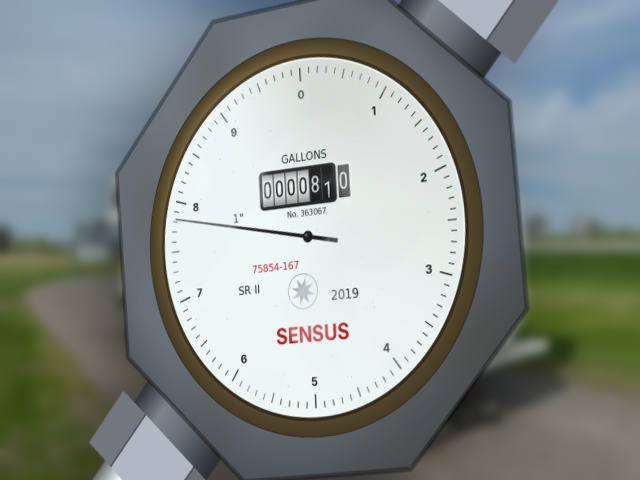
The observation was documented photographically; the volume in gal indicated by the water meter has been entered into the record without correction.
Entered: 807.8 gal
